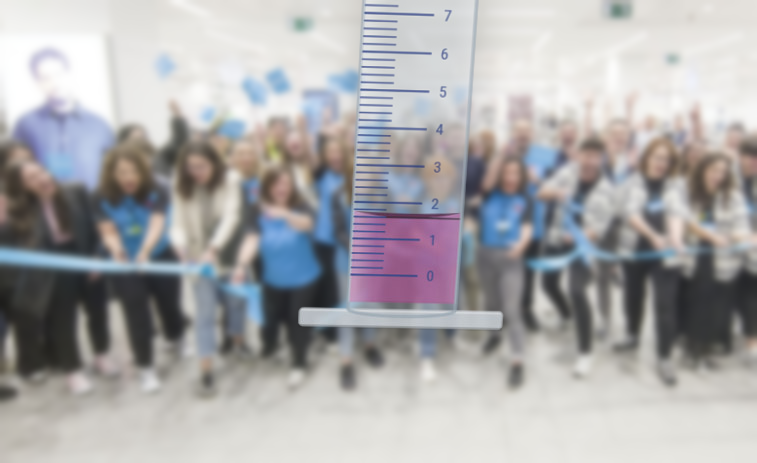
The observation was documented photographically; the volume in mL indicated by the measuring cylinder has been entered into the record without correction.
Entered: 1.6 mL
